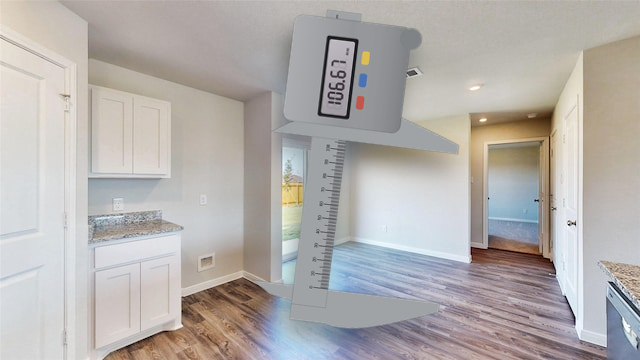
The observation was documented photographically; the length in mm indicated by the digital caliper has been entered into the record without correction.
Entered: 106.67 mm
